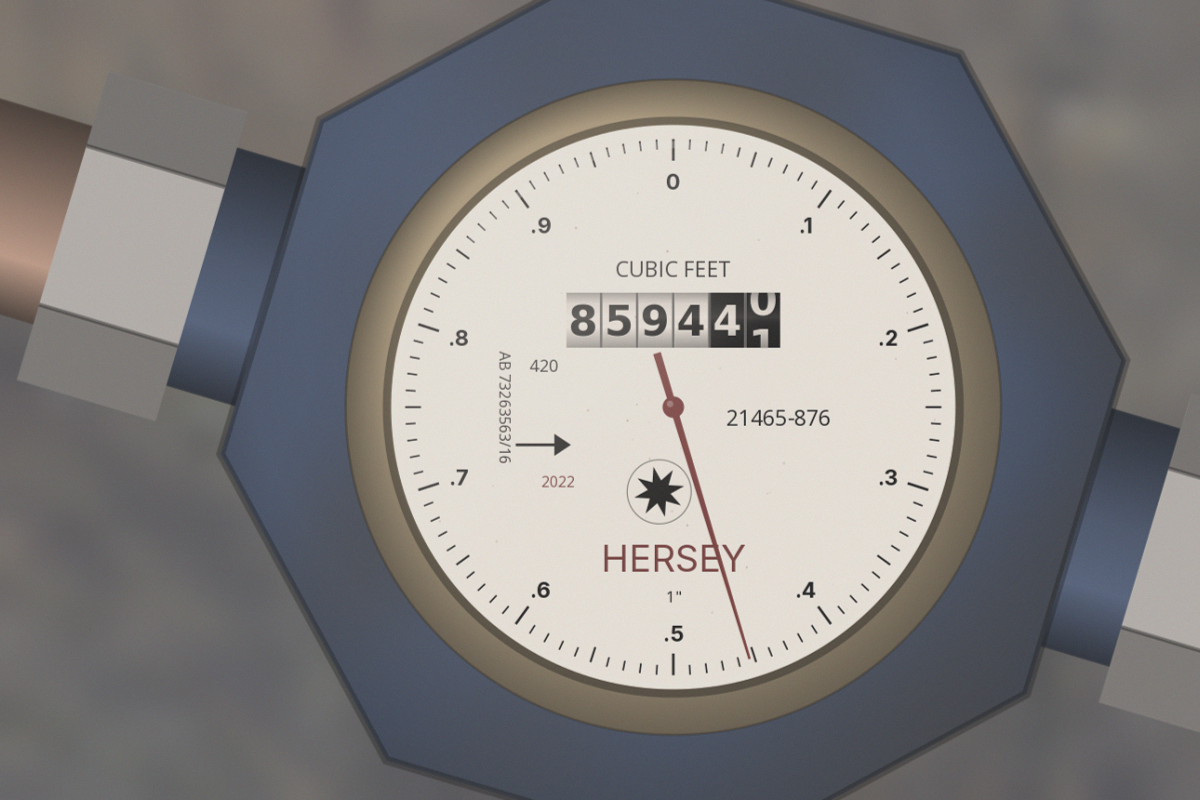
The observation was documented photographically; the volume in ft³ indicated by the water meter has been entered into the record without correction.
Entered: 859440.45 ft³
